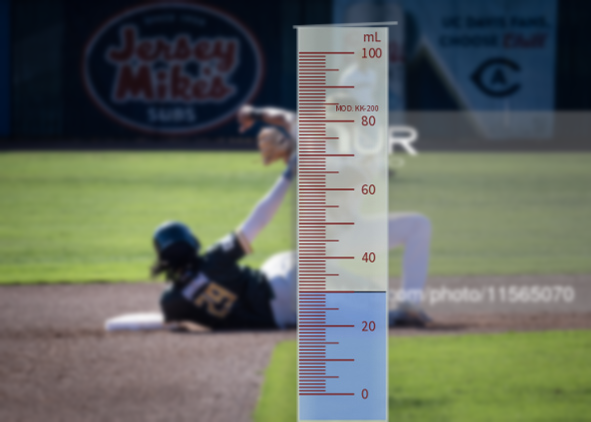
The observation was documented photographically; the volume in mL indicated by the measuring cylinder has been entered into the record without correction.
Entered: 30 mL
